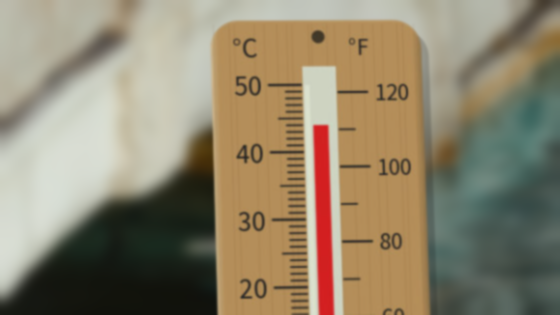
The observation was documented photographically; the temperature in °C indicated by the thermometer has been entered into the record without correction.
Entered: 44 °C
